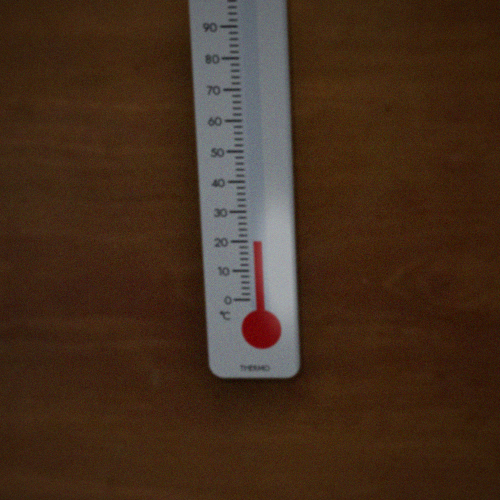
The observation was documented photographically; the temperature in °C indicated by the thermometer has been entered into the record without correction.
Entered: 20 °C
